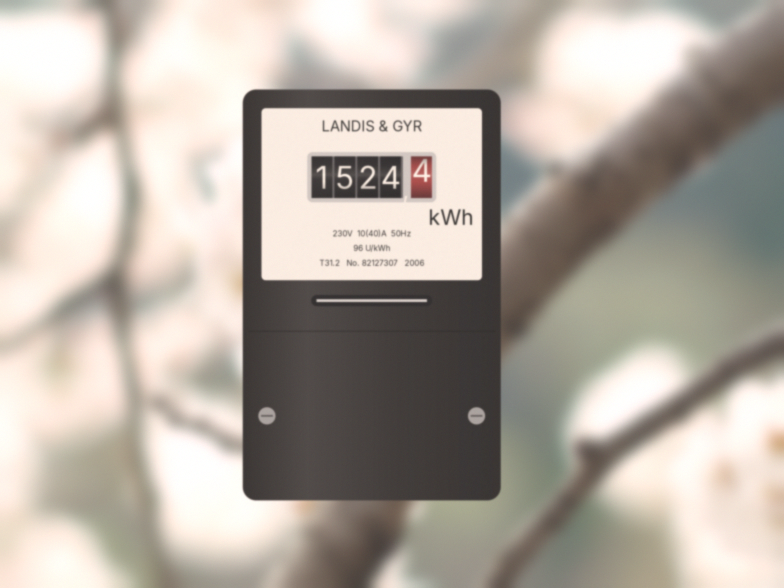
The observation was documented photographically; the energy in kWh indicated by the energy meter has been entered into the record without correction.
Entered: 1524.4 kWh
